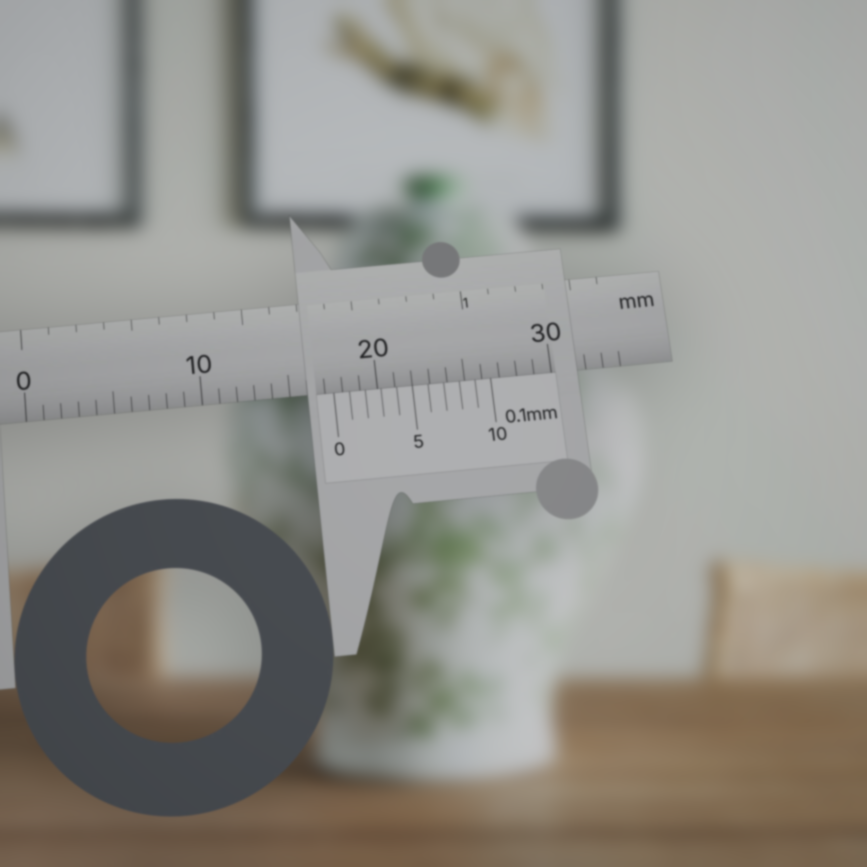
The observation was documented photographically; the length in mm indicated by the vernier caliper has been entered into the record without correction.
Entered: 17.5 mm
